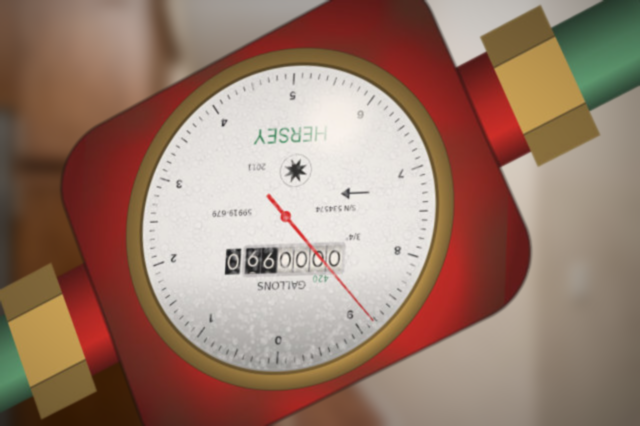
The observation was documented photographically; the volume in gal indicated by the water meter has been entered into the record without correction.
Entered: 988.8 gal
